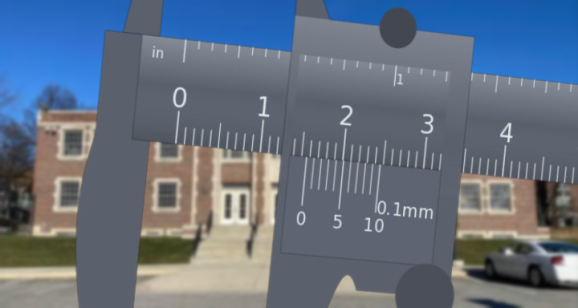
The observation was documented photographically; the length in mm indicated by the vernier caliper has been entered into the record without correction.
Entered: 15.6 mm
